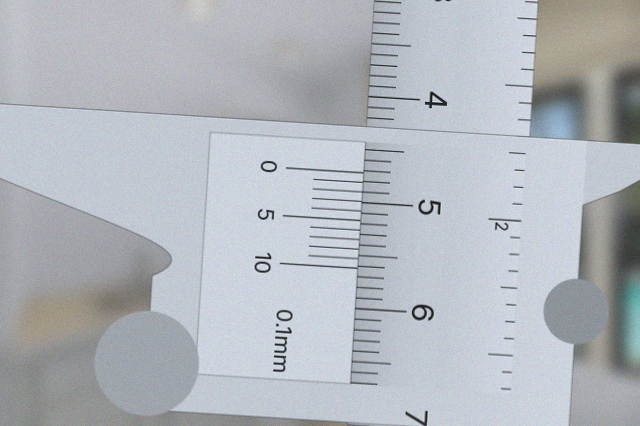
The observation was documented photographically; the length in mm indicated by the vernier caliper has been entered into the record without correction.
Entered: 47.2 mm
